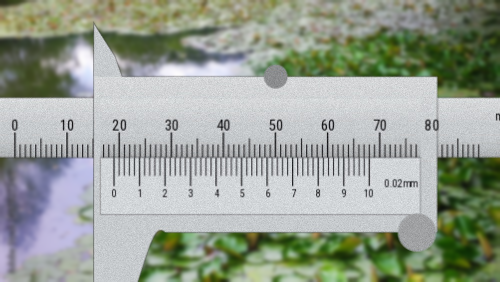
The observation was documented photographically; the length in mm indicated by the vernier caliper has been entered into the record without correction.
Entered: 19.0 mm
